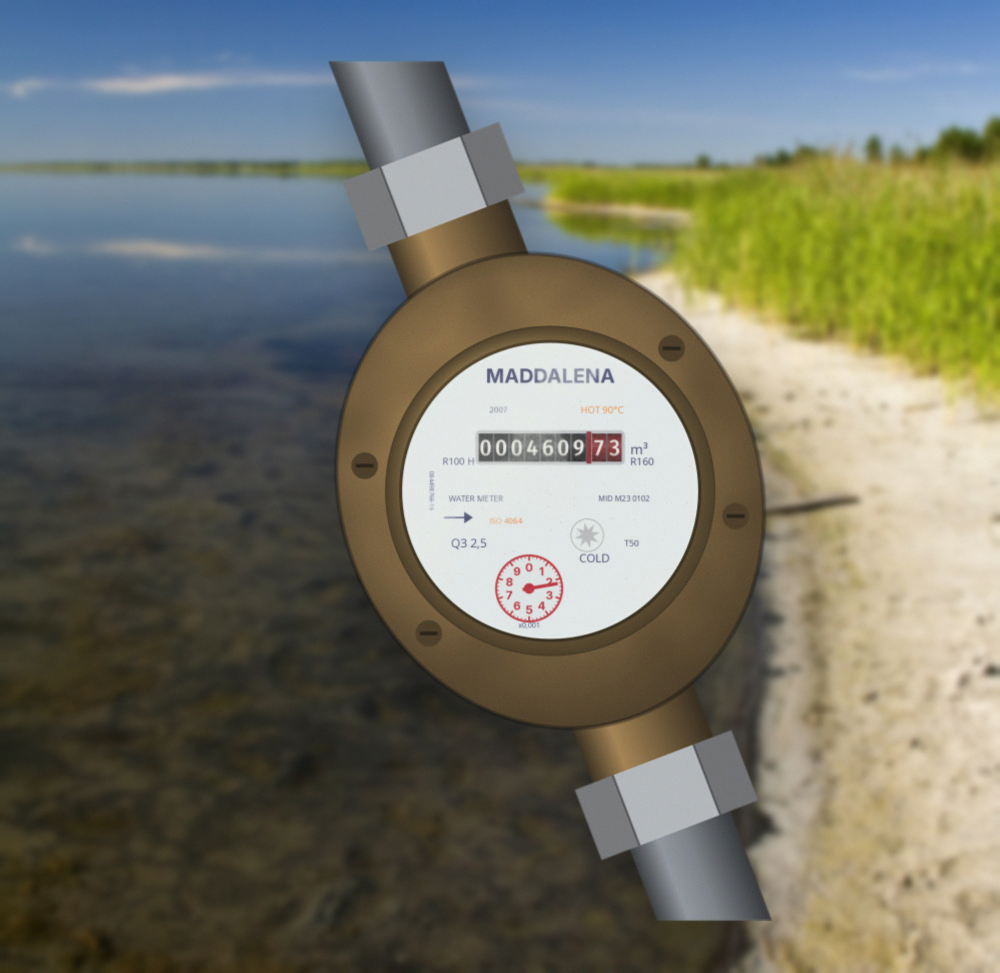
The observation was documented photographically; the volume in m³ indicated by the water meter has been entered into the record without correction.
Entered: 4609.732 m³
